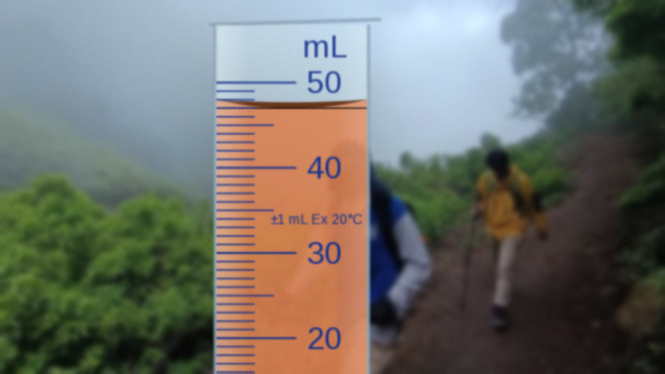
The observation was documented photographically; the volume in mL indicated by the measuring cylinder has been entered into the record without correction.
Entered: 47 mL
